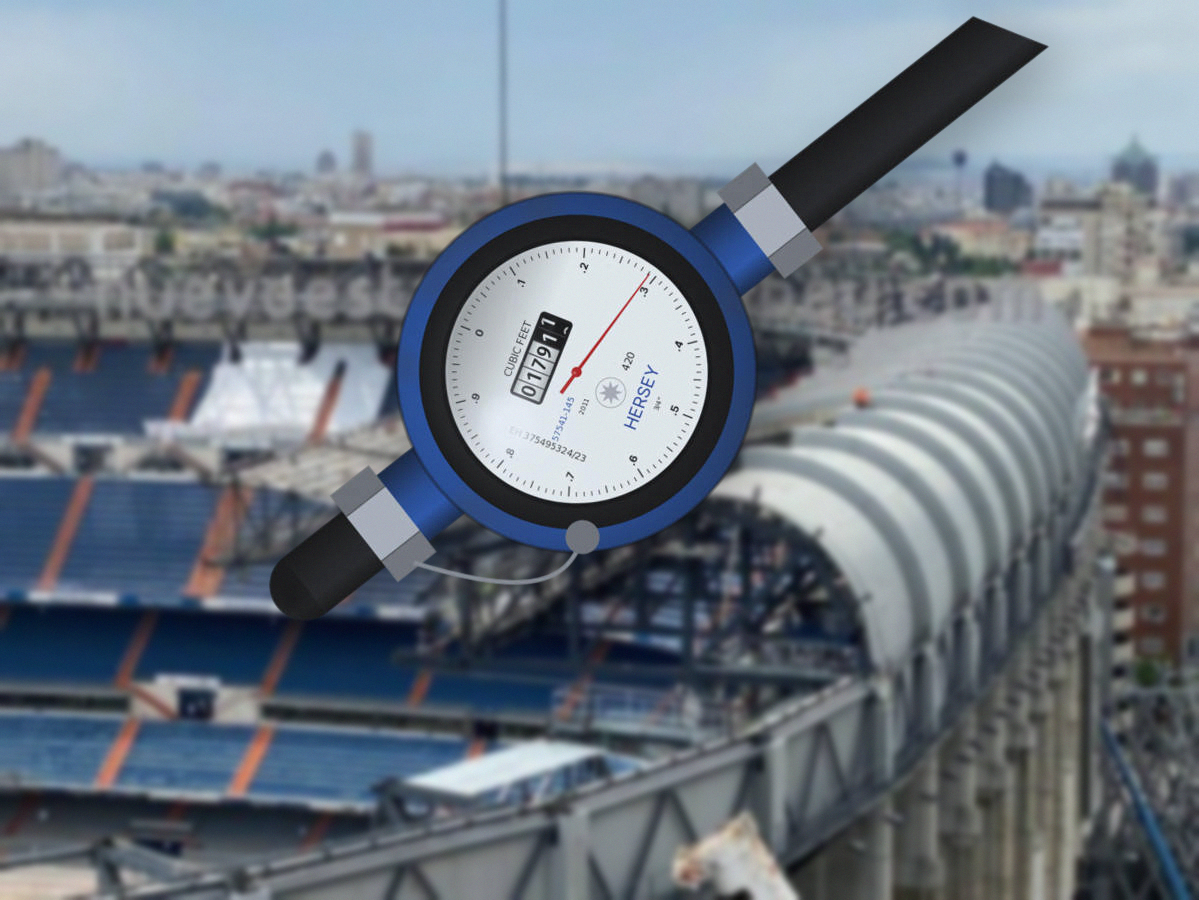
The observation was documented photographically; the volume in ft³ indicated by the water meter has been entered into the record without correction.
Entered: 17911.29 ft³
